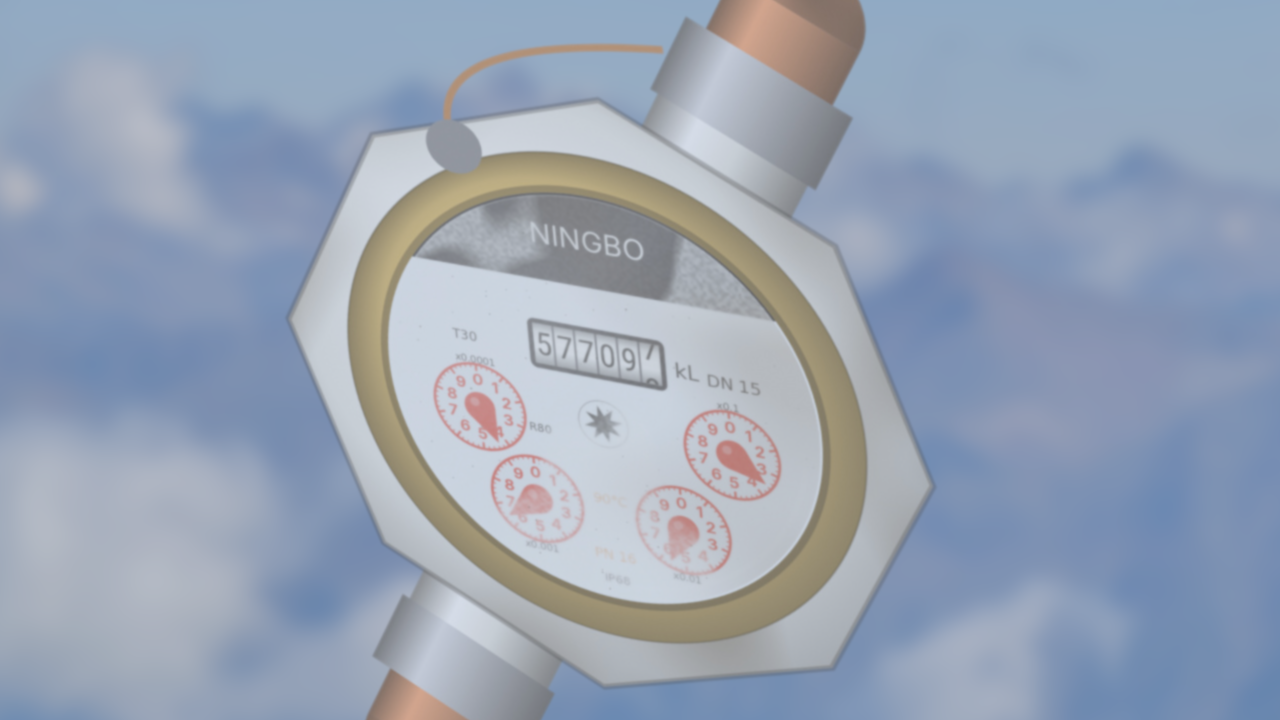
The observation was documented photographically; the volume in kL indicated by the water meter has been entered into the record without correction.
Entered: 577097.3564 kL
